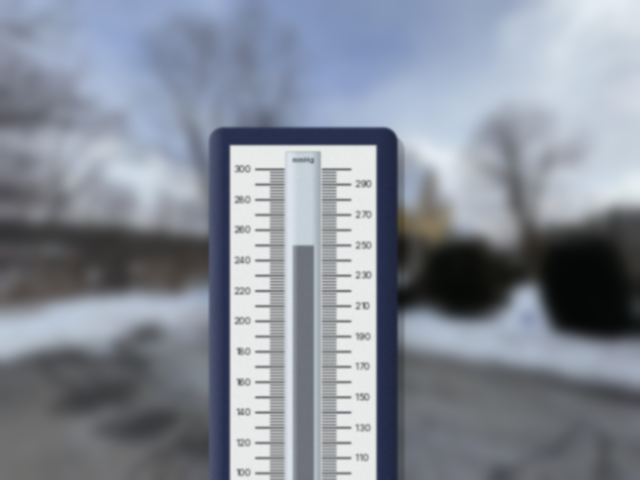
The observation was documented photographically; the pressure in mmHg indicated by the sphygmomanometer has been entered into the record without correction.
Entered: 250 mmHg
